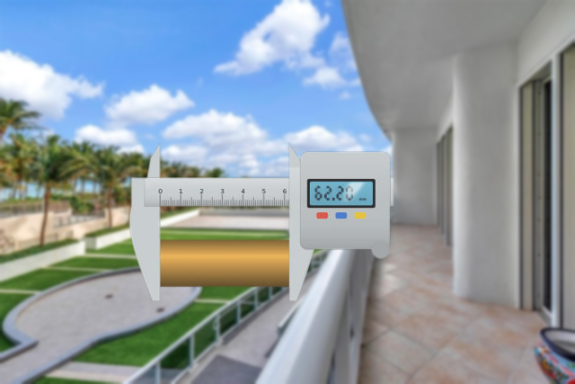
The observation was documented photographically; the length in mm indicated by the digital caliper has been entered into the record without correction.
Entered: 62.20 mm
